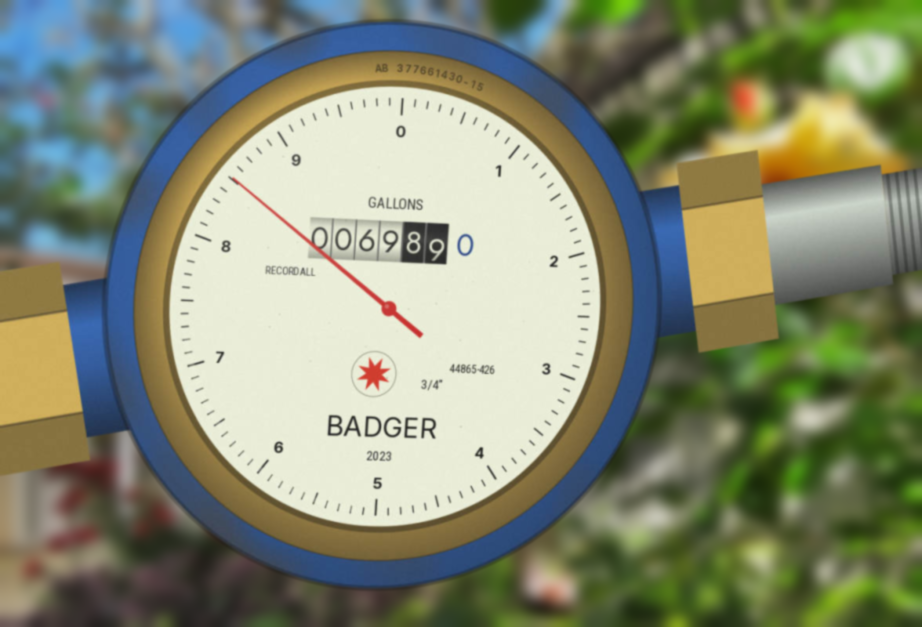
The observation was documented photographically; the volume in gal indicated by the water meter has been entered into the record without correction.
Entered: 69888.5 gal
